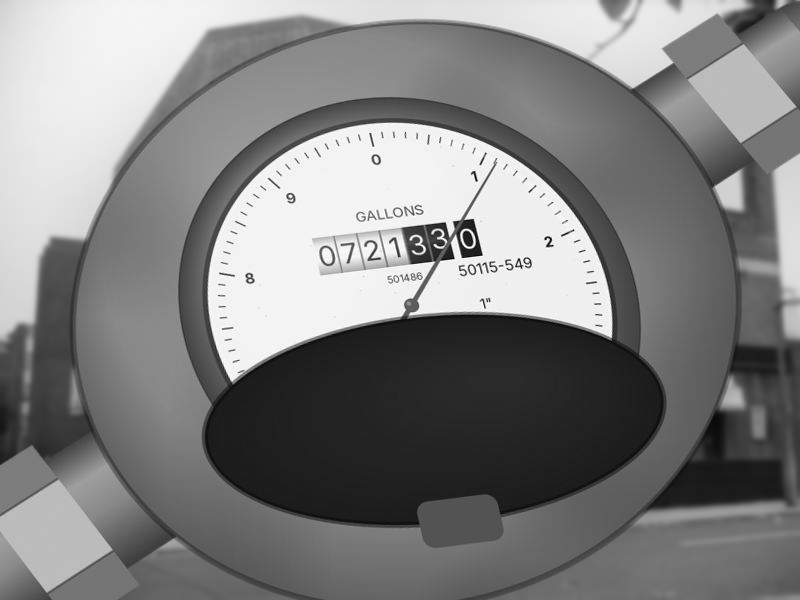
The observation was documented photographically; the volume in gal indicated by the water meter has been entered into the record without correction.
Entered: 721331.1 gal
